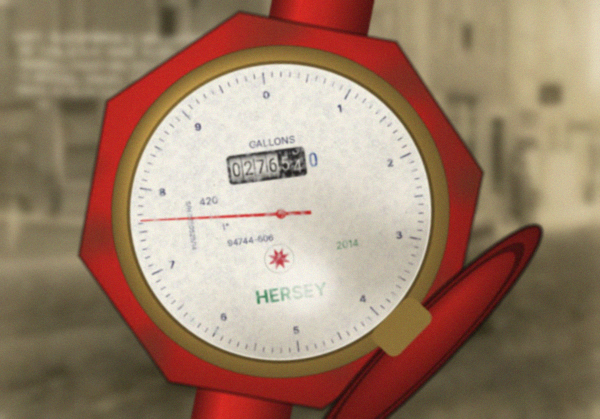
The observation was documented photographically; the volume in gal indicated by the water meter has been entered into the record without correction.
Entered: 276537.6 gal
